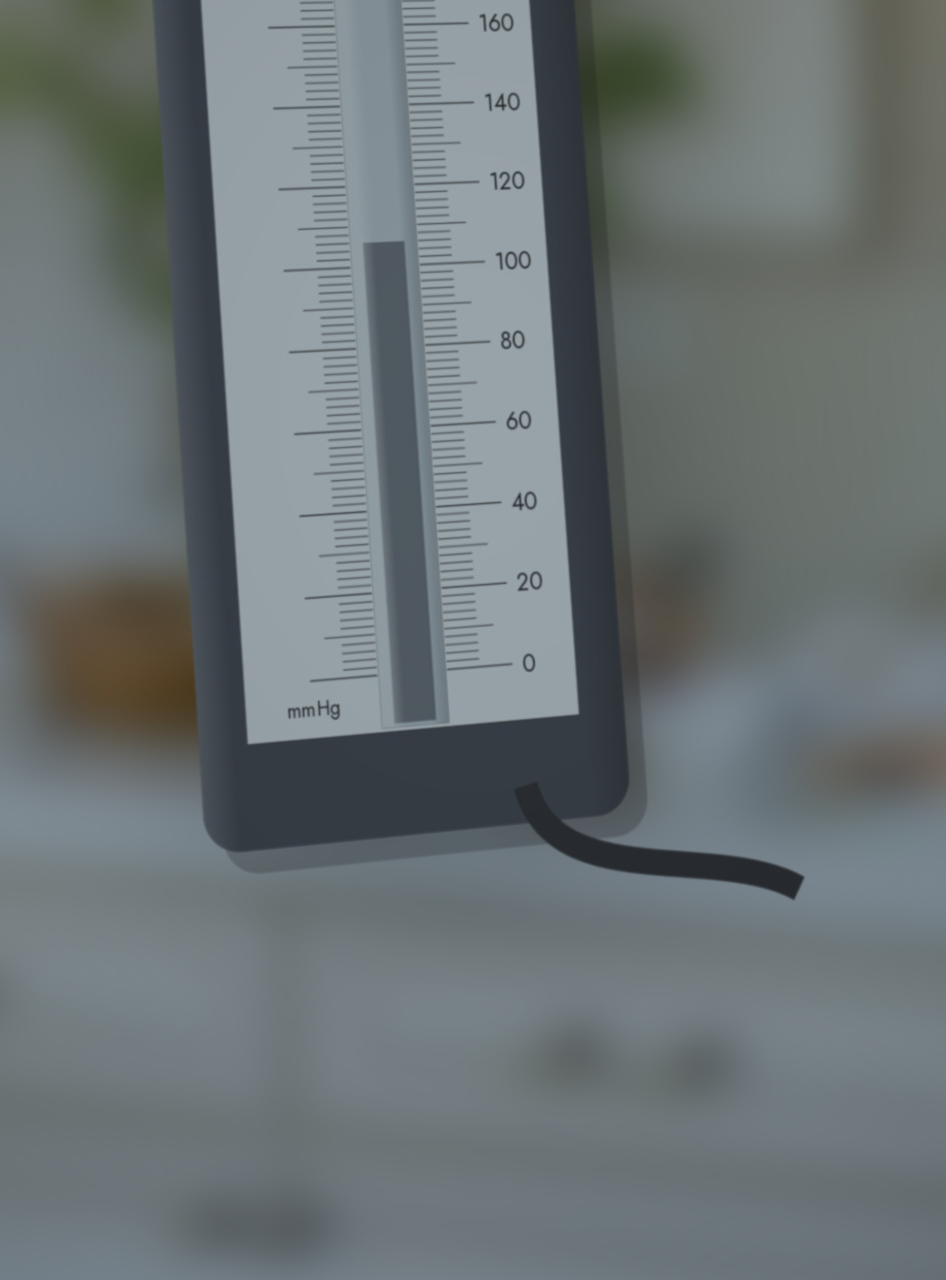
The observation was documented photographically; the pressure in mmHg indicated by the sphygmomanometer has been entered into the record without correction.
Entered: 106 mmHg
